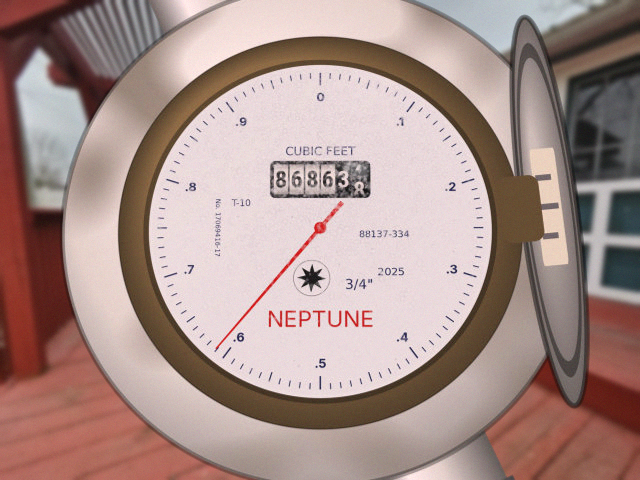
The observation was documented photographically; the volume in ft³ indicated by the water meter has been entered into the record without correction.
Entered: 868637.61 ft³
